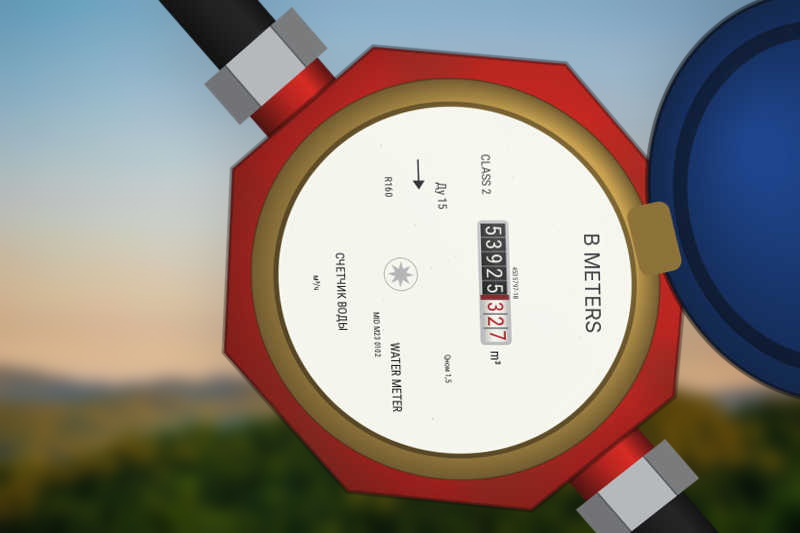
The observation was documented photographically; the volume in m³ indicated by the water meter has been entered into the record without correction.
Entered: 53925.327 m³
